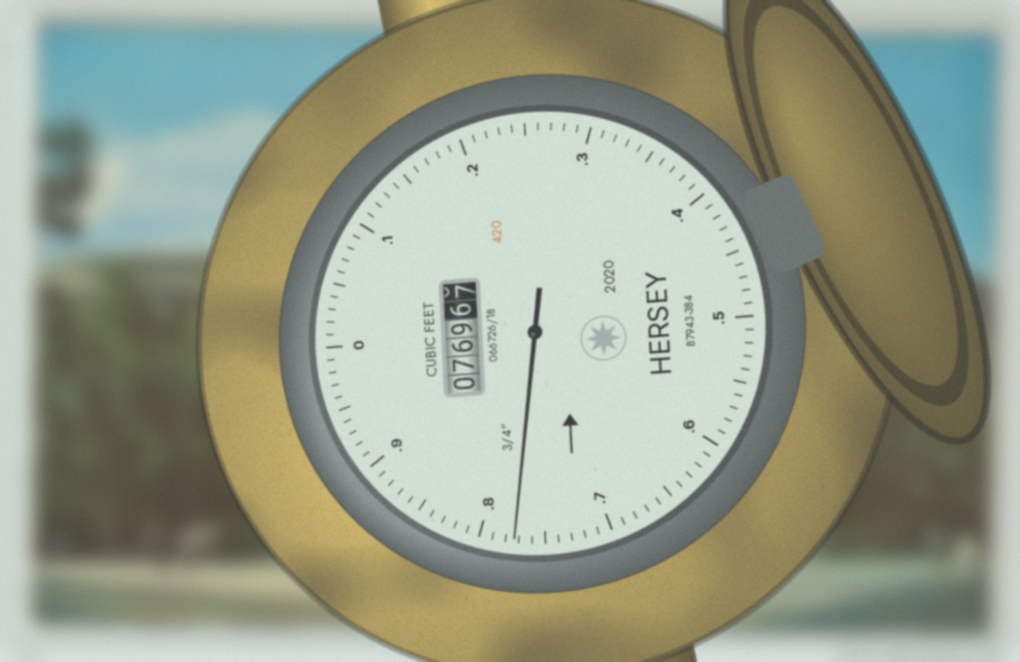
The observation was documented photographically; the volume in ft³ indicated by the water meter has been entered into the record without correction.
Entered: 76966.77 ft³
